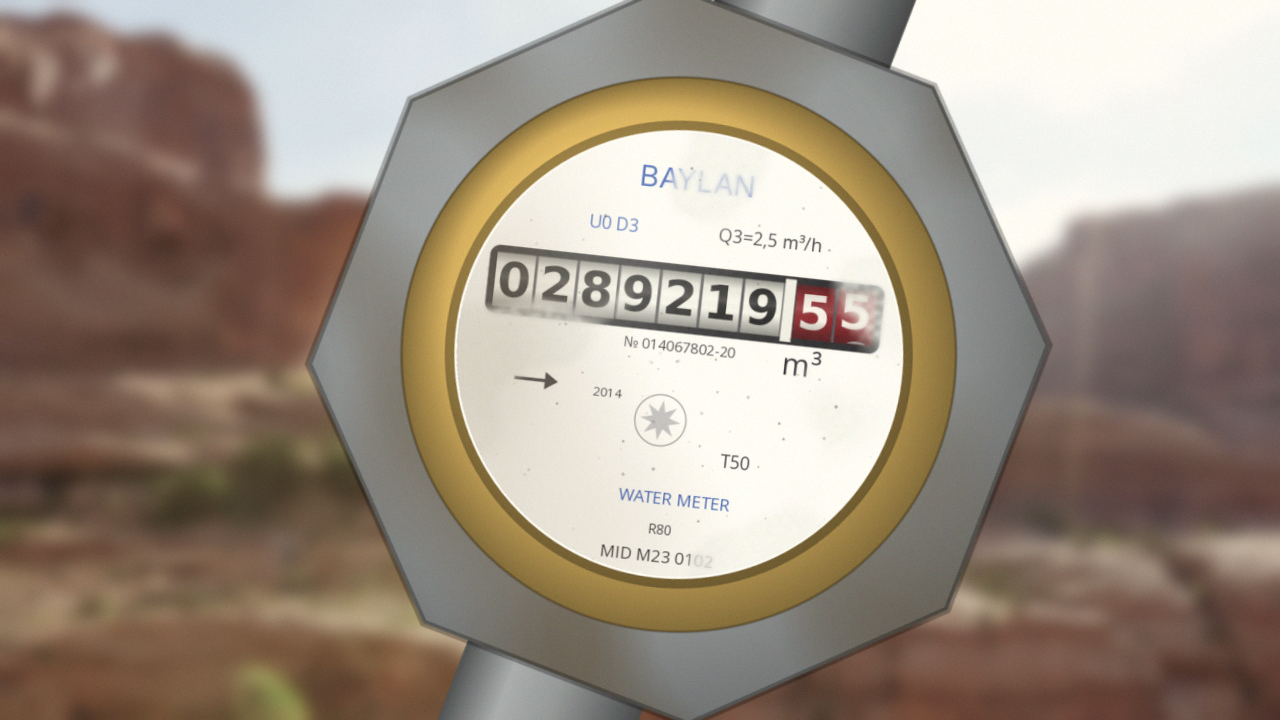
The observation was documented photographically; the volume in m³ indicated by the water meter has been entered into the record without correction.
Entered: 289219.55 m³
